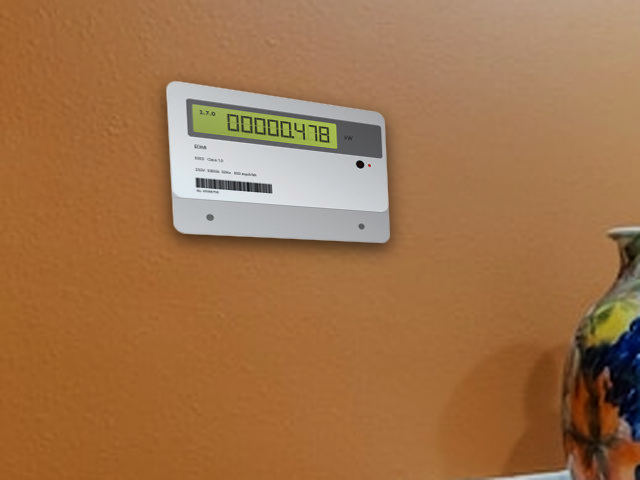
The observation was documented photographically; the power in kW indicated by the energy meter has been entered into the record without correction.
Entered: 0.478 kW
